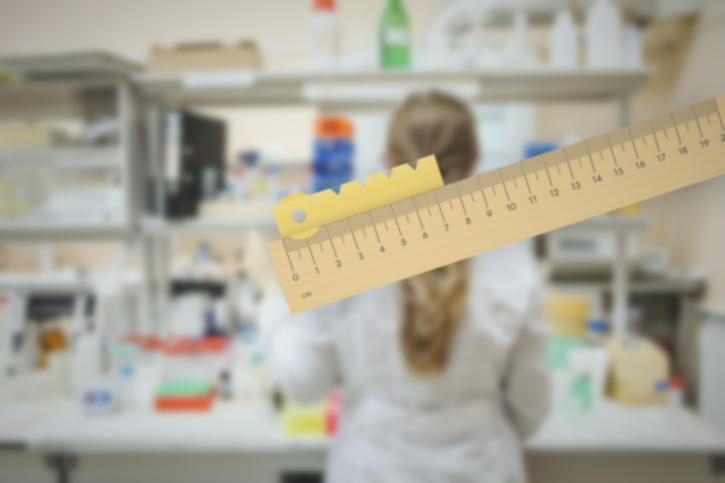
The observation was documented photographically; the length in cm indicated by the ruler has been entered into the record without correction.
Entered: 7.5 cm
